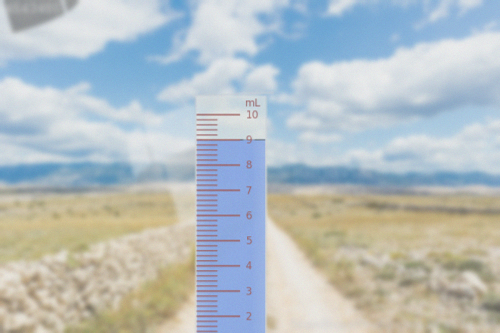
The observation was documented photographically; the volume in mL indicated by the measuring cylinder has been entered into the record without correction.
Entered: 9 mL
